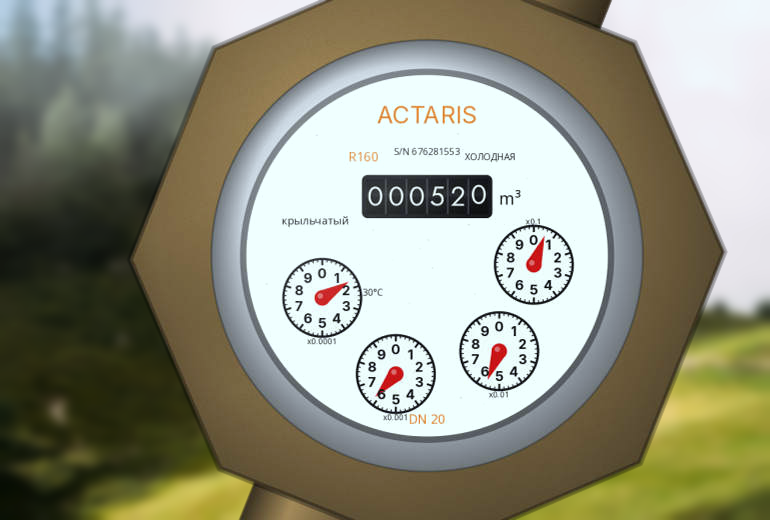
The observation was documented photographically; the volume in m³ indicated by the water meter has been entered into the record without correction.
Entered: 520.0561 m³
